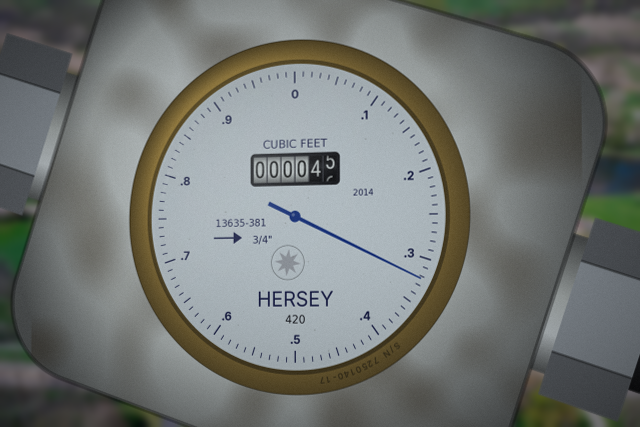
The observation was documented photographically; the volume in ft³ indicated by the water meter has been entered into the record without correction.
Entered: 45.32 ft³
